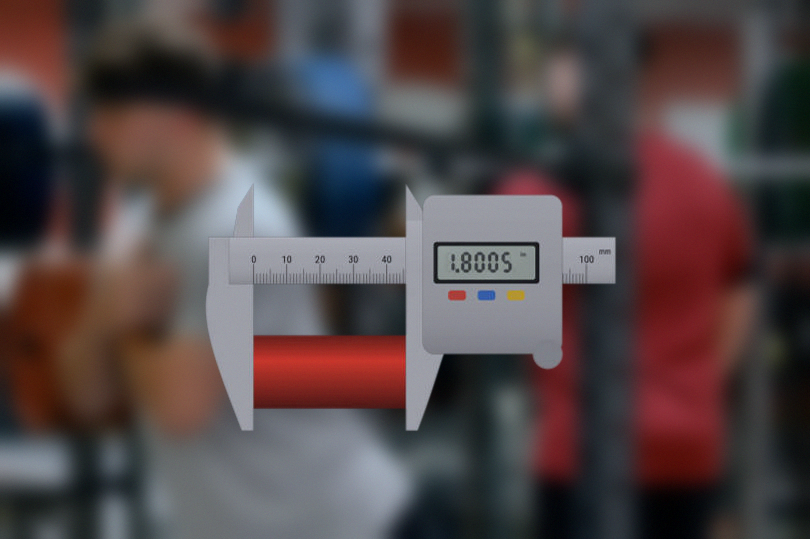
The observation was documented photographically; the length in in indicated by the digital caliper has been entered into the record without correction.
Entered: 1.8005 in
